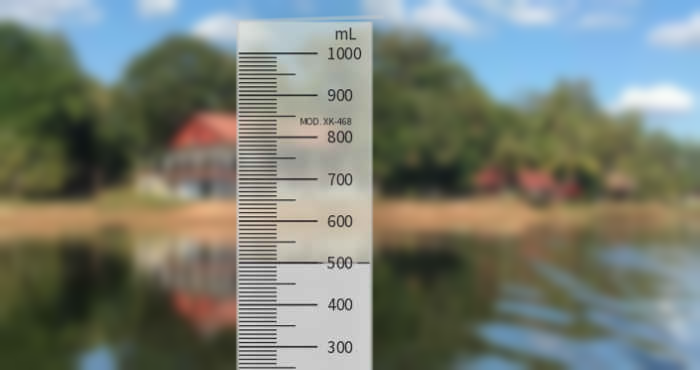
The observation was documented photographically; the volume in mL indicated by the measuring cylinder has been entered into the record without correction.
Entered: 500 mL
